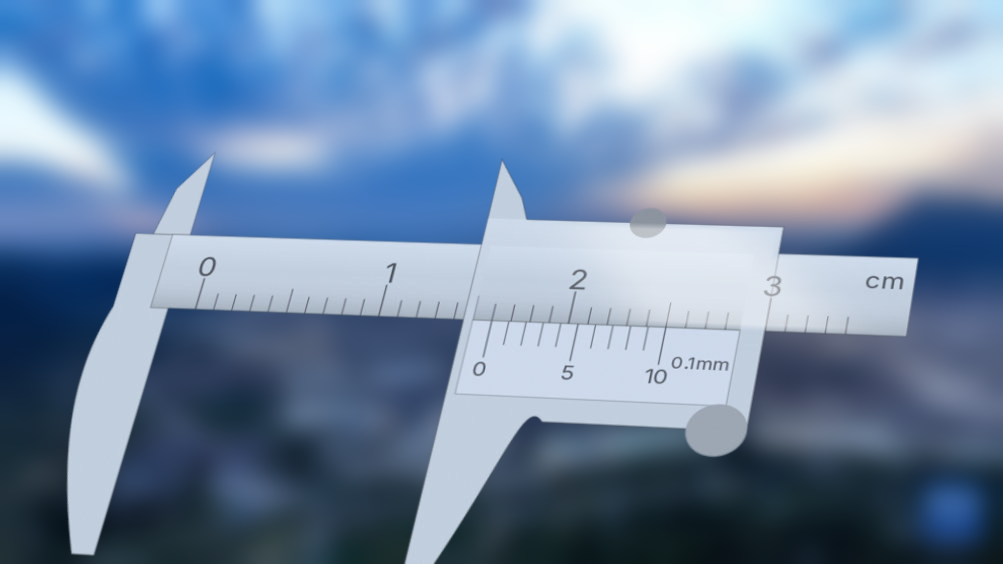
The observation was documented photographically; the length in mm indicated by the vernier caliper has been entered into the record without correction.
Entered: 16.0 mm
